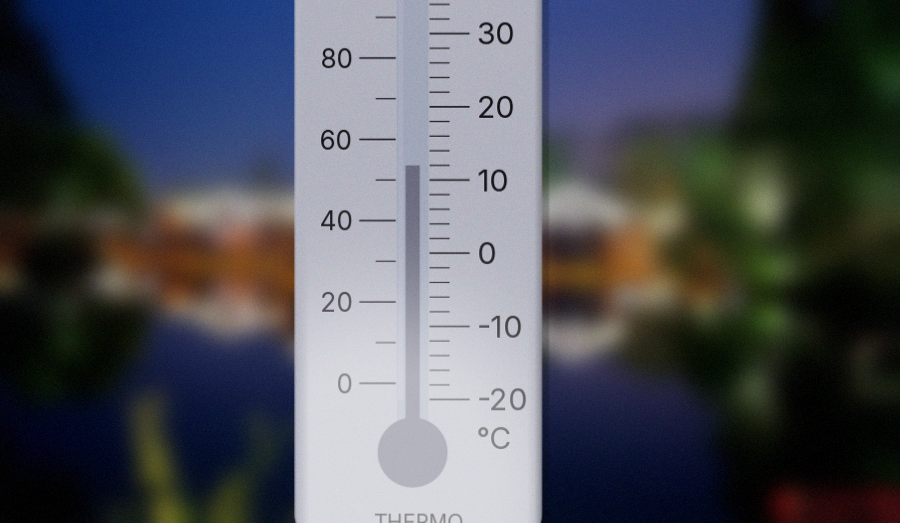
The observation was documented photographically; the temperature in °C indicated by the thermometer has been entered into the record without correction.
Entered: 12 °C
